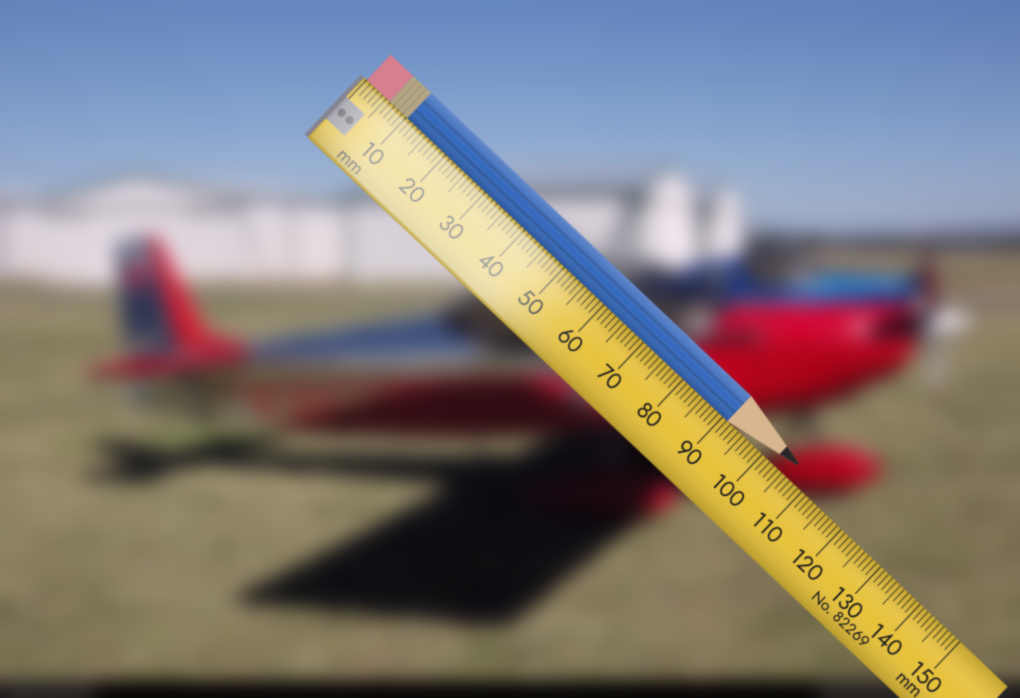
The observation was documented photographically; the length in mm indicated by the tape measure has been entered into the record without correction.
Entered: 106 mm
